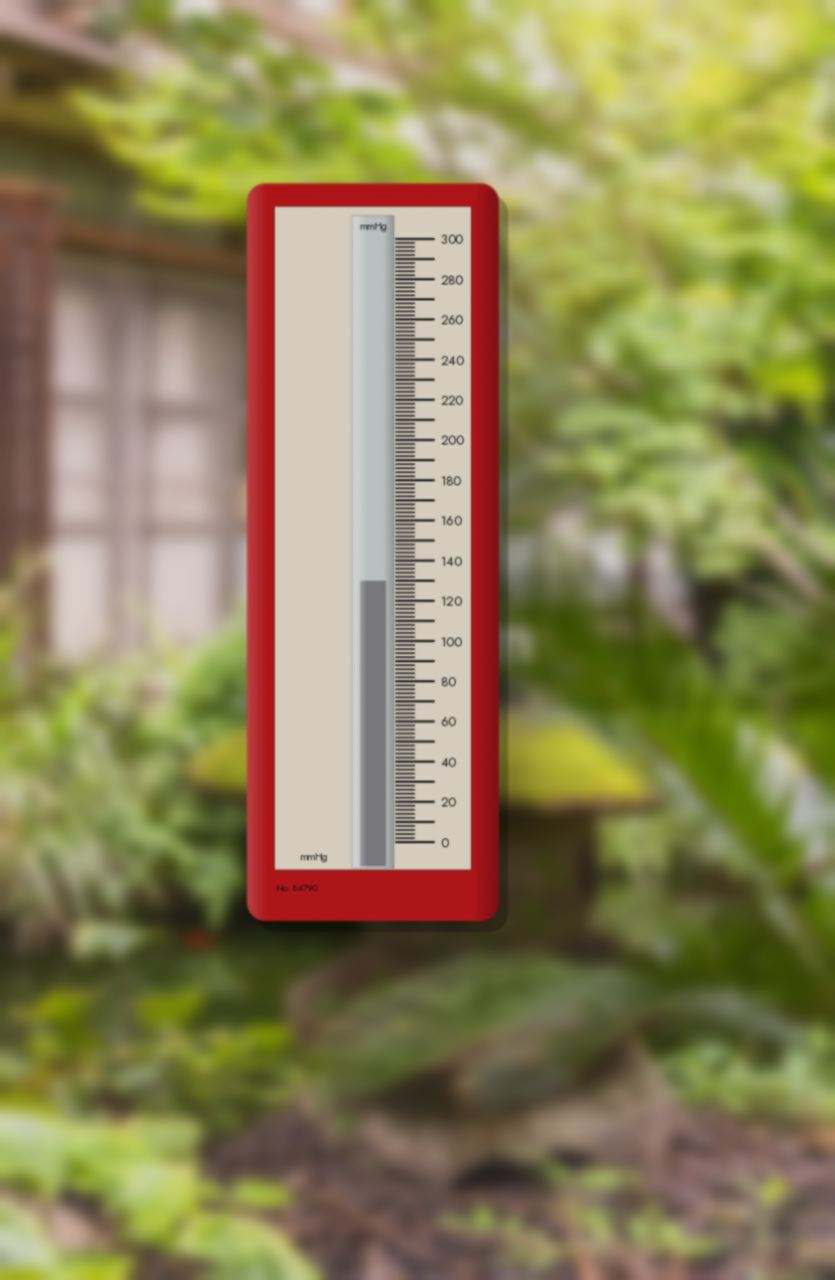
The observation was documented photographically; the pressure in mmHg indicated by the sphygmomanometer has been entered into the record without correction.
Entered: 130 mmHg
